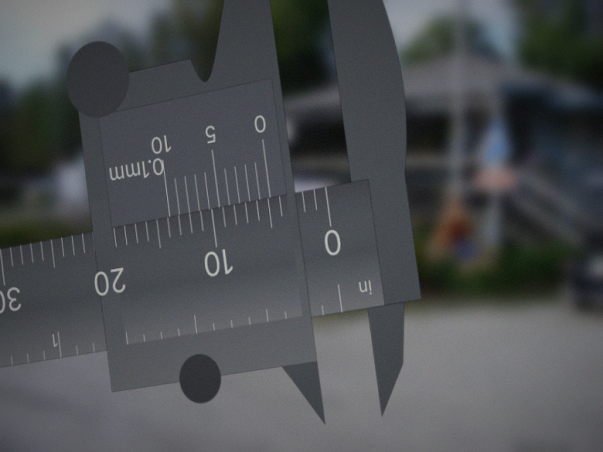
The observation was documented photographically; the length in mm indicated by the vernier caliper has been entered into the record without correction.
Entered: 4.8 mm
